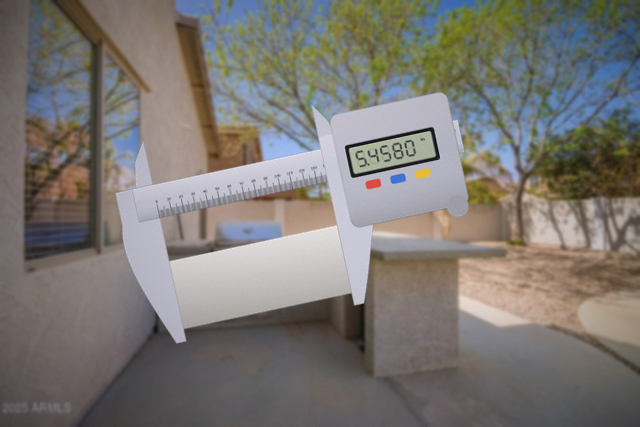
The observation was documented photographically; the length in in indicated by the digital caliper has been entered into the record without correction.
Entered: 5.4580 in
